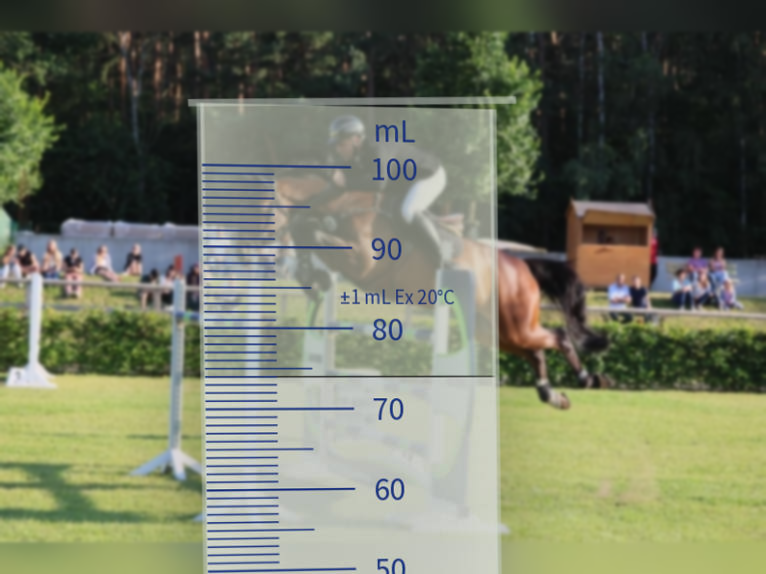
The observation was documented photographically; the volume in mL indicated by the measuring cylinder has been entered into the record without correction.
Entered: 74 mL
